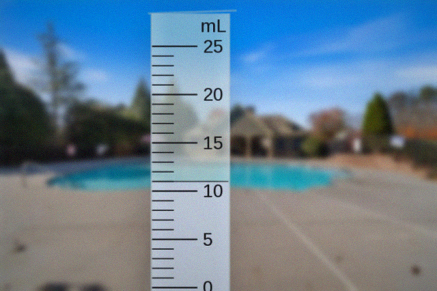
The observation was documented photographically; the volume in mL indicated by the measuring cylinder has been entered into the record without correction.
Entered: 11 mL
